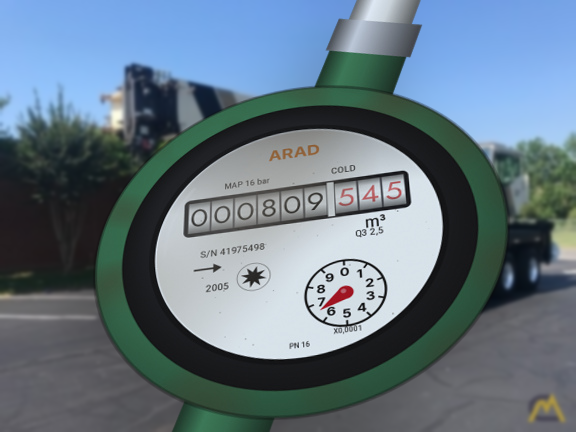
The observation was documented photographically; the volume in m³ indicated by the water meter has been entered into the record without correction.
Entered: 809.5456 m³
